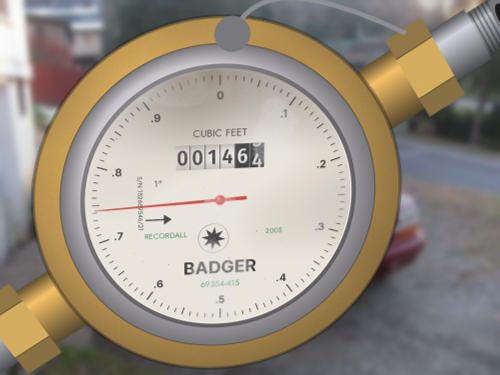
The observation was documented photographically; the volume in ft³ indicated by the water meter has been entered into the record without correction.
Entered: 1463.74 ft³
